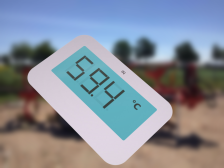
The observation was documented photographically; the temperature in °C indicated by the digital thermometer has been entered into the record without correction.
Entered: 59.4 °C
